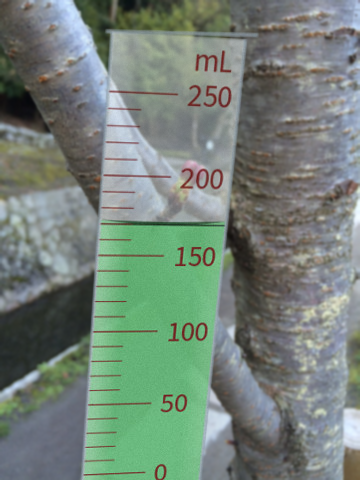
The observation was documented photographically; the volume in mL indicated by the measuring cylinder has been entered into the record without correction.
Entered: 170 mL
